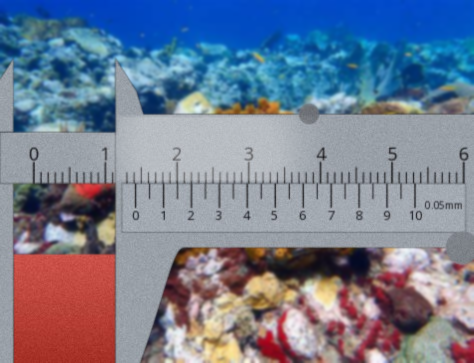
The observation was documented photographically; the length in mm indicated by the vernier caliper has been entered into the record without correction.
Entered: 14.2 mm
